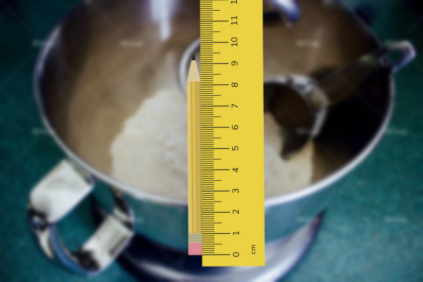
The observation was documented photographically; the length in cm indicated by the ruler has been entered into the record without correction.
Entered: 9.5 cm
